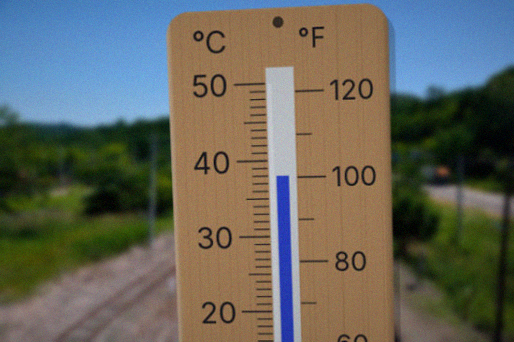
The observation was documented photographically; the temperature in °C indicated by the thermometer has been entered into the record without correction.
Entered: 38 °C
